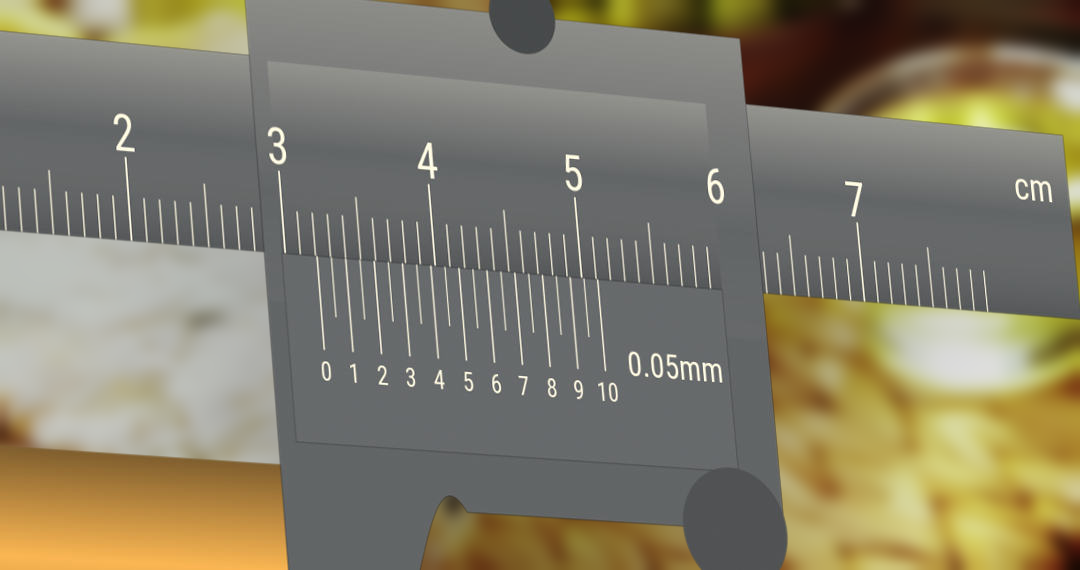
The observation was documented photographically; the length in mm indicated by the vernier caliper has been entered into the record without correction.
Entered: 32.1 mm
